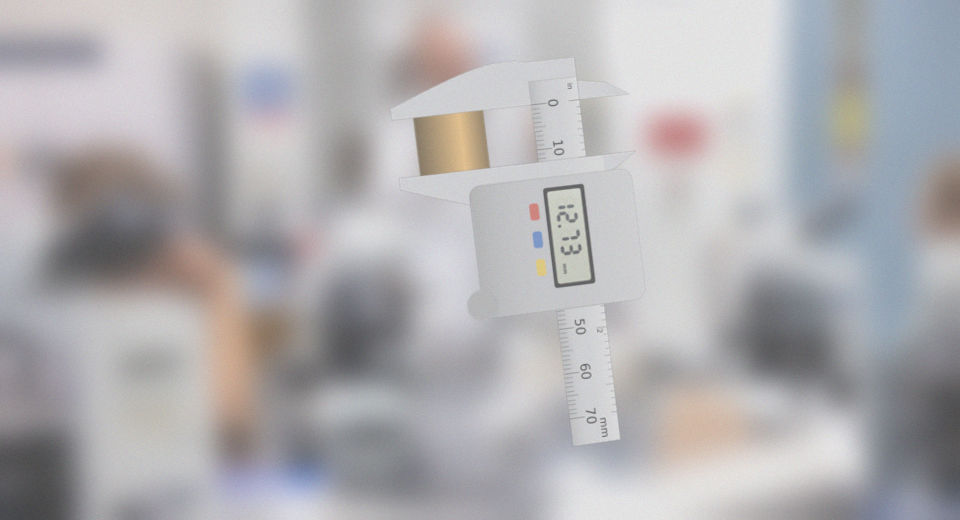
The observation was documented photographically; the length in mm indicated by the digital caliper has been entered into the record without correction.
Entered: 12.73 mm
